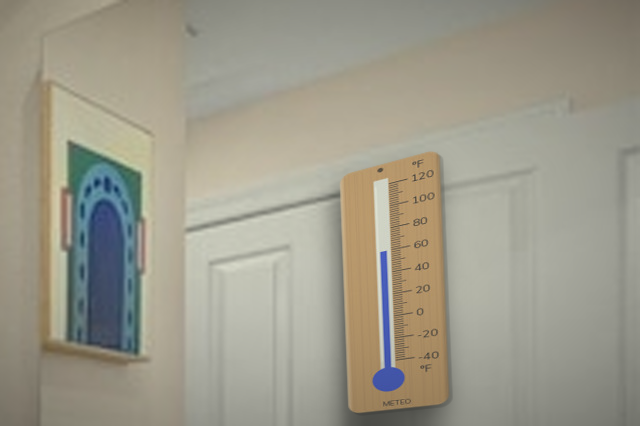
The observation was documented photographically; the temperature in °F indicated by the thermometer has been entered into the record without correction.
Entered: 60 °F
